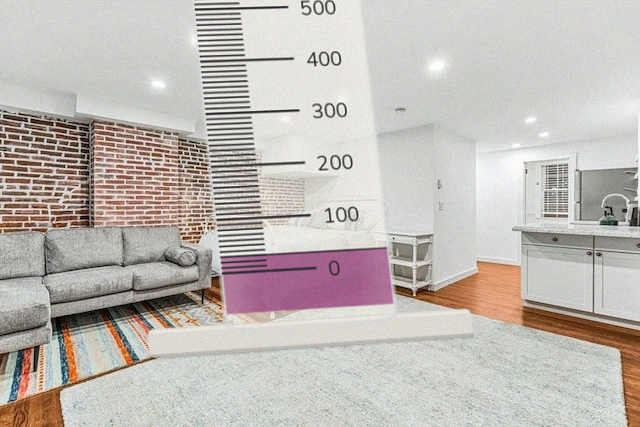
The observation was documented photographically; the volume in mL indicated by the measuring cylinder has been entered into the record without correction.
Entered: 30 mL
